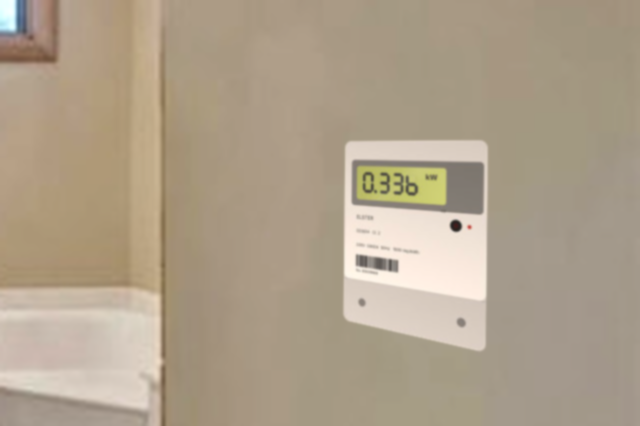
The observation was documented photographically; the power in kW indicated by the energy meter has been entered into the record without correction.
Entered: 0.336 kW
